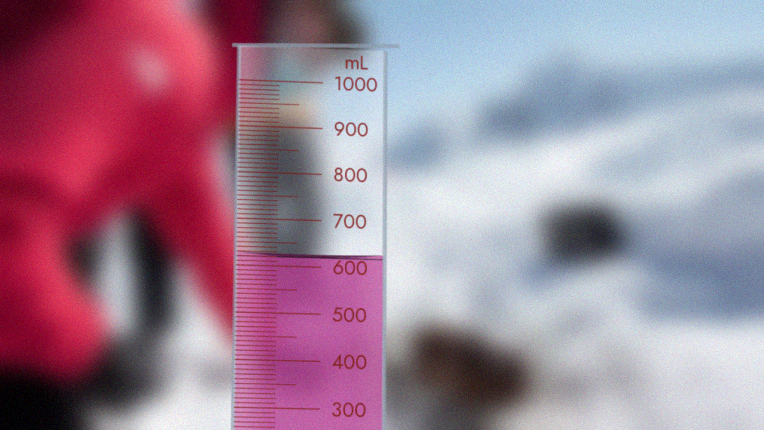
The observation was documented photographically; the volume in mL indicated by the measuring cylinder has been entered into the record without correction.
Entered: 620 mL
